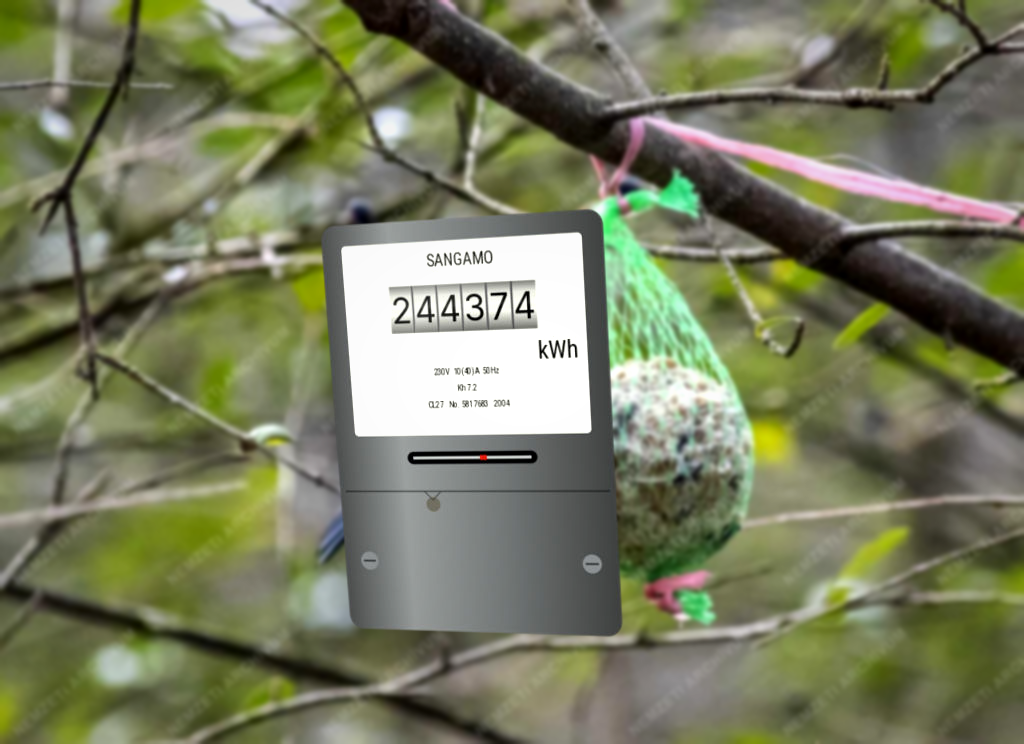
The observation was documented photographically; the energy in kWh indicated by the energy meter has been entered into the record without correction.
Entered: 244374 kWh
